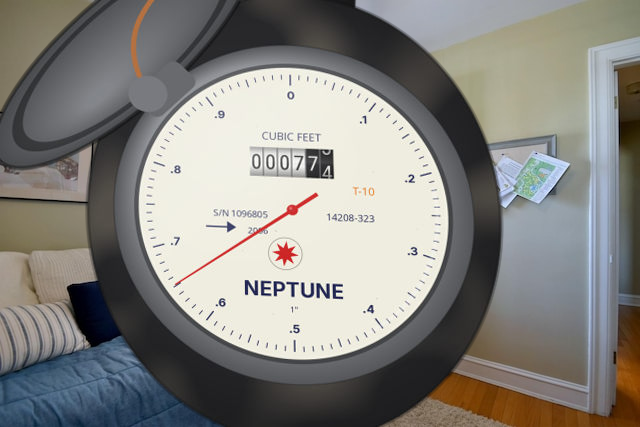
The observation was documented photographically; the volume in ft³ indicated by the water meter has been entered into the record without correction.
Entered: 773.65 ft³
